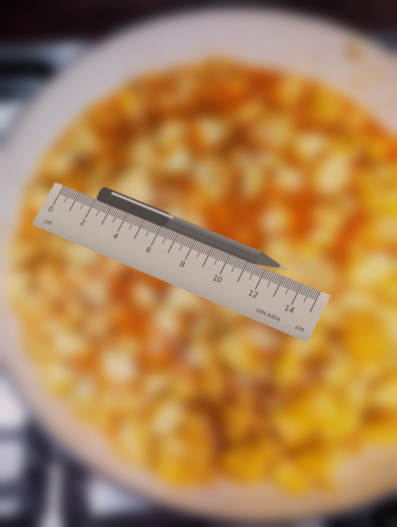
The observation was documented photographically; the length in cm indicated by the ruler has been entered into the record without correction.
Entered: 11 cm
